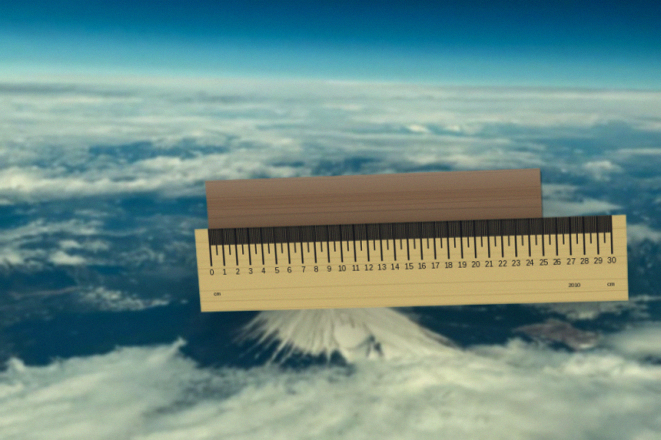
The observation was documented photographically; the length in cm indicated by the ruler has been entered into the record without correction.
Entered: 25 cm
